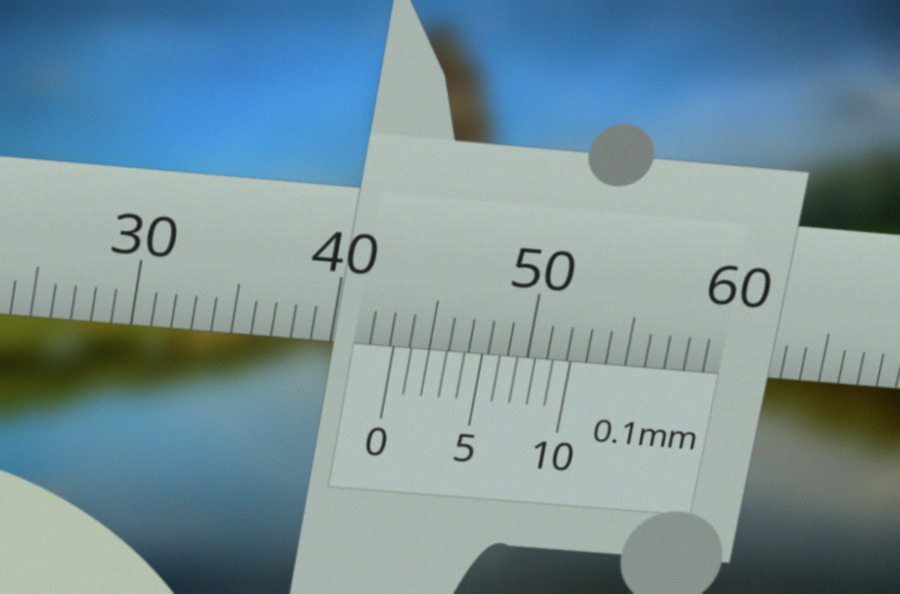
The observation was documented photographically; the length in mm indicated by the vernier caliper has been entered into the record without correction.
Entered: 43.2 mm
